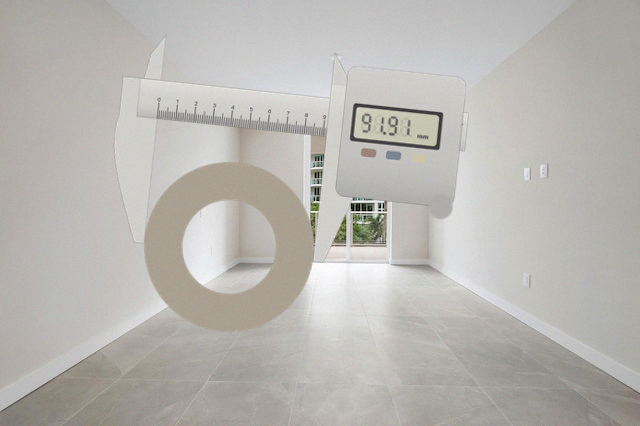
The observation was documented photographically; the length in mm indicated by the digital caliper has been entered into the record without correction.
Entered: 91.91 mm
